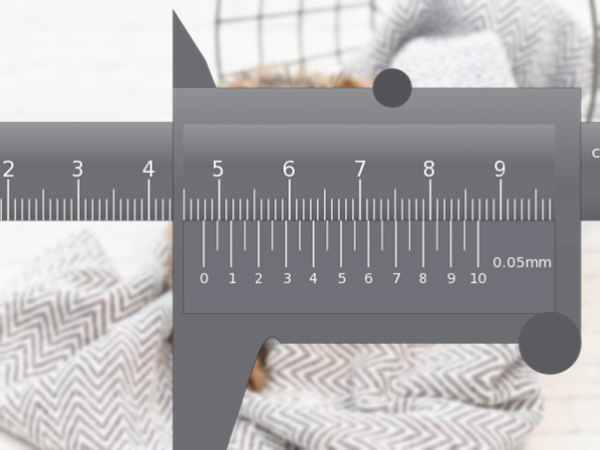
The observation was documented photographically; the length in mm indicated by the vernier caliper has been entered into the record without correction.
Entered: 47.8 mm
